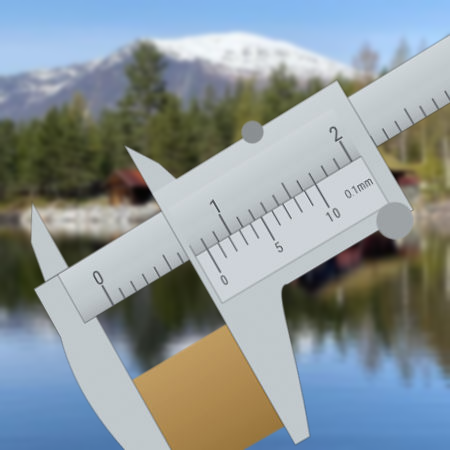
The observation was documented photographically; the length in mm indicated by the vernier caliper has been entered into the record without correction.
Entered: 8.0 mm
